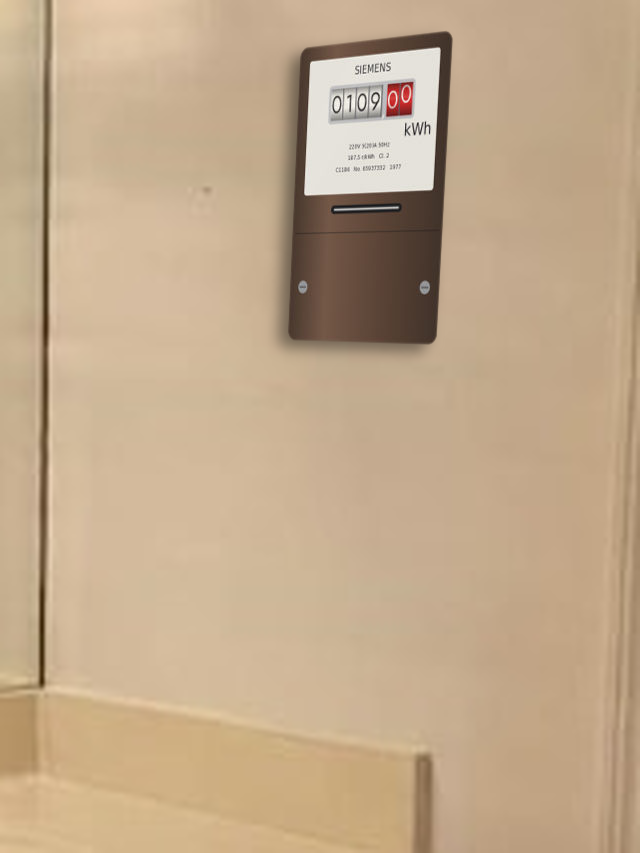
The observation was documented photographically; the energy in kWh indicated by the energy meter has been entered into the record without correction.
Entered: 109.00 kWh
